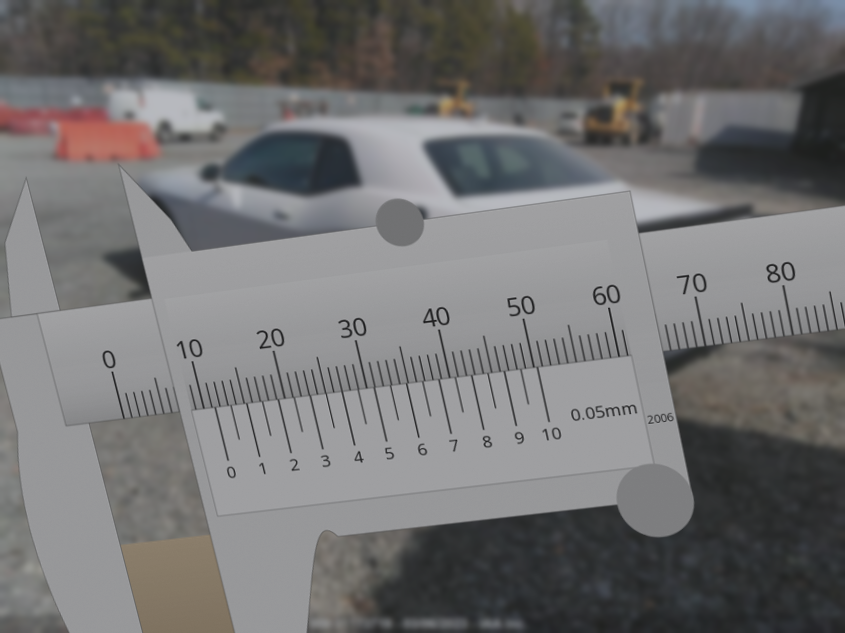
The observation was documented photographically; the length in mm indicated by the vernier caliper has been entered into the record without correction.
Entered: 11.4 mm
